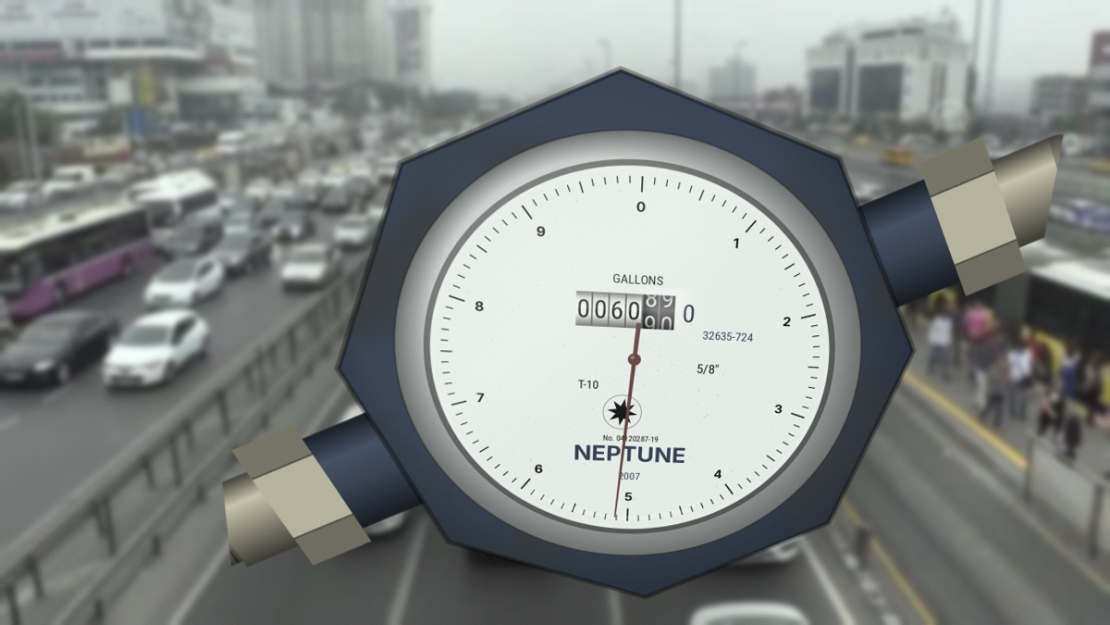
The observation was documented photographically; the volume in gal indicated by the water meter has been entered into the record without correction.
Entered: 60895.1 gal
